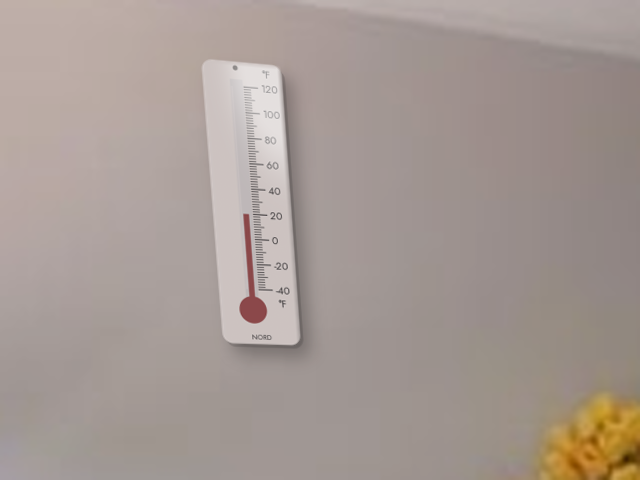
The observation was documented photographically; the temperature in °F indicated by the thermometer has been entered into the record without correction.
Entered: 20 °F
